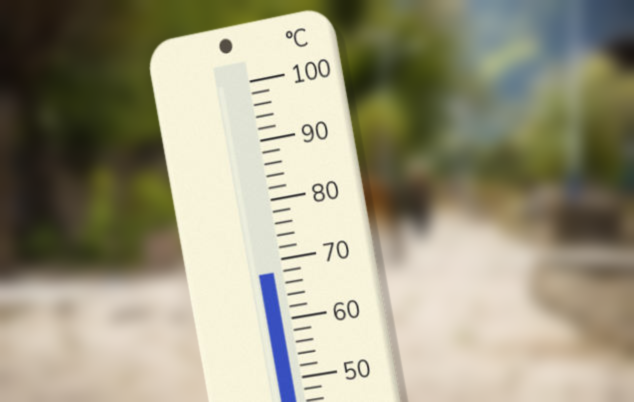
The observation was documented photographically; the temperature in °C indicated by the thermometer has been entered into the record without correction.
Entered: 68 °C
